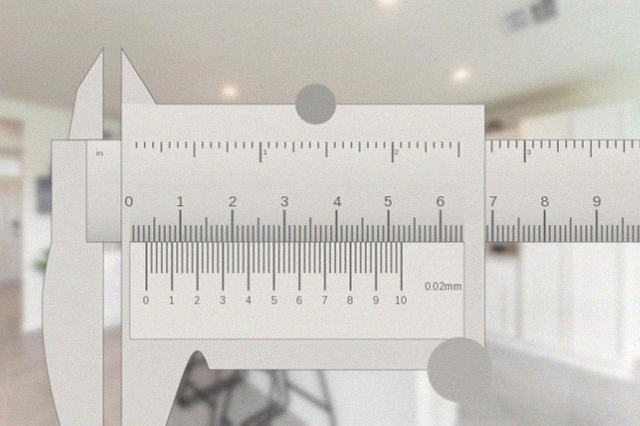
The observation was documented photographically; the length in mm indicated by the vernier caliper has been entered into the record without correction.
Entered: 3.5 mm
